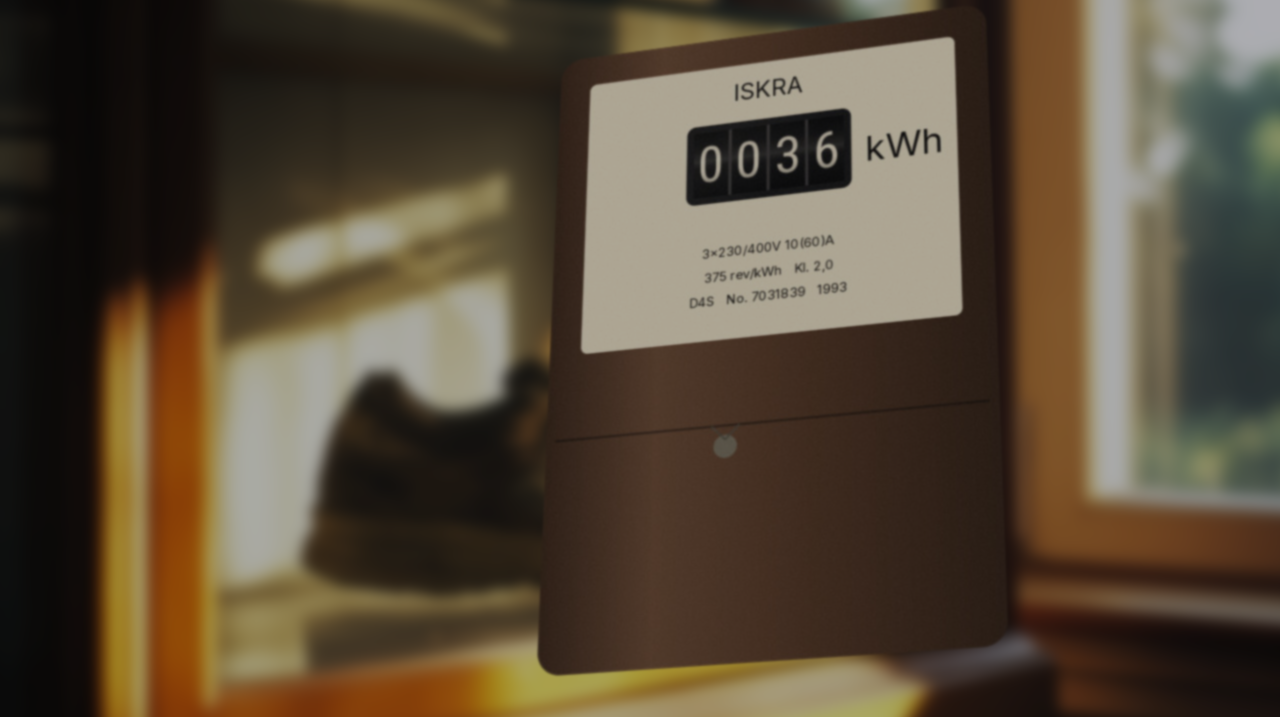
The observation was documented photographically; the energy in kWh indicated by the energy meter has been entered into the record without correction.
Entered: 36 kWh
